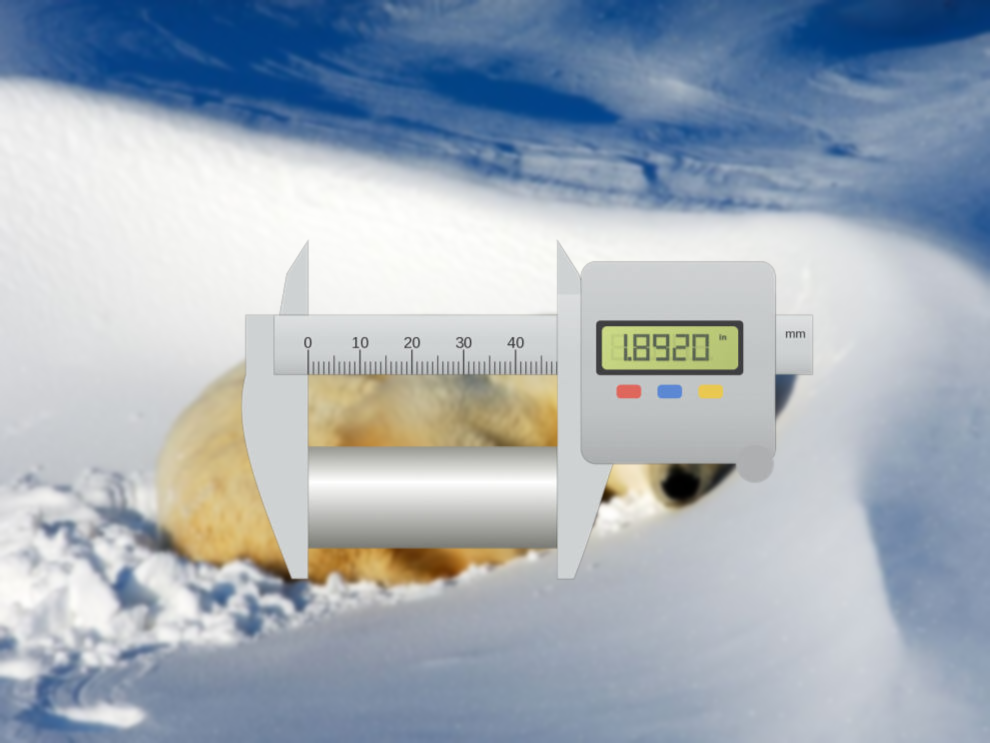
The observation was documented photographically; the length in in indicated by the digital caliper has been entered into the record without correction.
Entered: 1.8920 in
